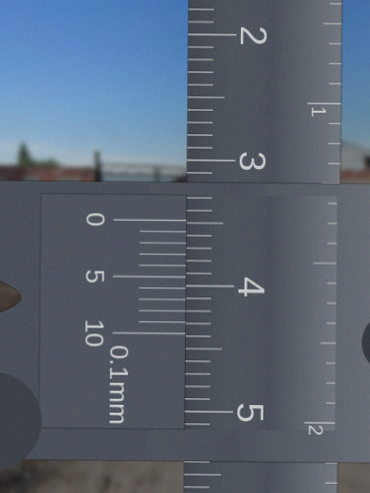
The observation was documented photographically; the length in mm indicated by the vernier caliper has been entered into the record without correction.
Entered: 34.8 mm
